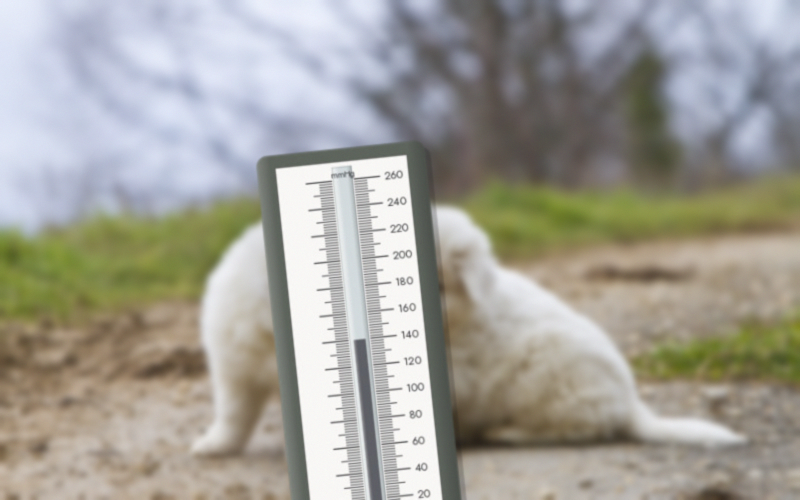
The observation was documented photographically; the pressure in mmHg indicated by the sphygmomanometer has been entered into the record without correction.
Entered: 140 mmHg
